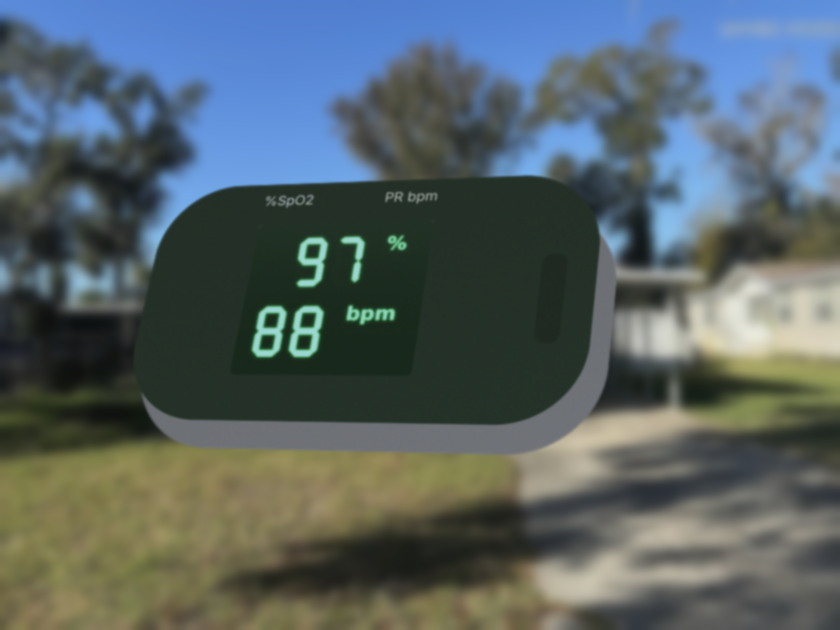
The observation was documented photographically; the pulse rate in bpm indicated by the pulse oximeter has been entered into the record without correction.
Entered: 88 bpm
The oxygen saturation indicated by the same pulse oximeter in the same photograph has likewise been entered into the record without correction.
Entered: 97 %
